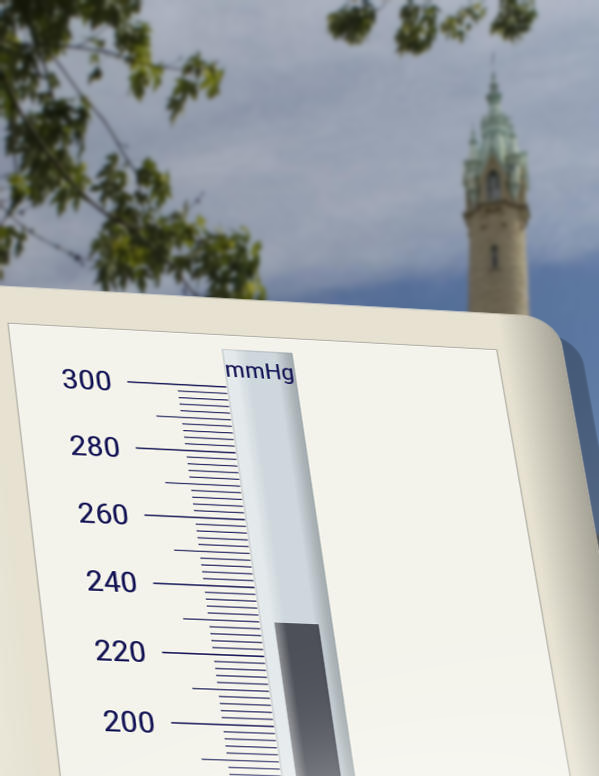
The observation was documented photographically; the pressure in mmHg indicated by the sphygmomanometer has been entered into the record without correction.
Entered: 230 mmHg
